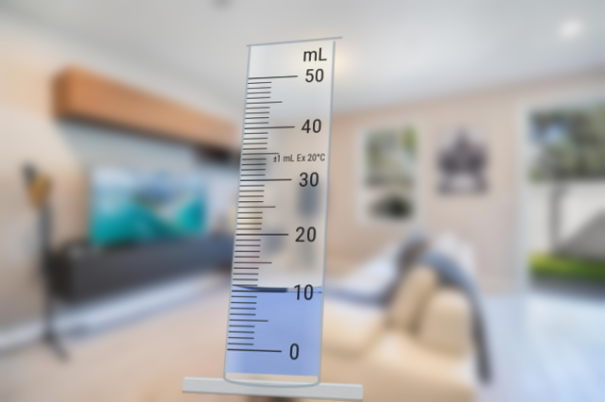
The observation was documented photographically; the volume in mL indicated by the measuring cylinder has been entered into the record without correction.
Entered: 10 mL
